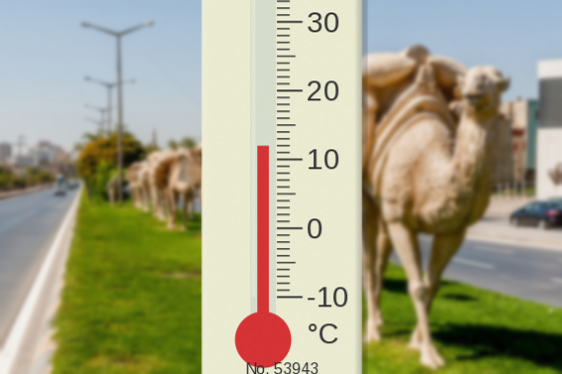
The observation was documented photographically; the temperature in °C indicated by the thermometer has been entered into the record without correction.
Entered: 12 °C
